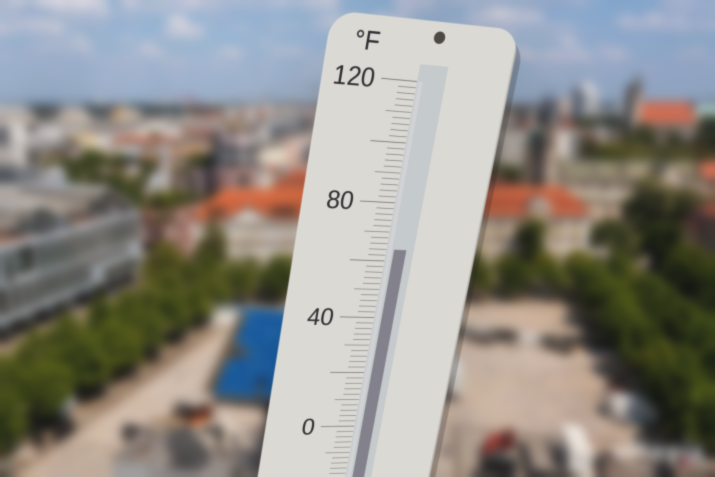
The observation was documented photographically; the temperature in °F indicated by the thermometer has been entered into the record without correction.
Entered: 64 °F
